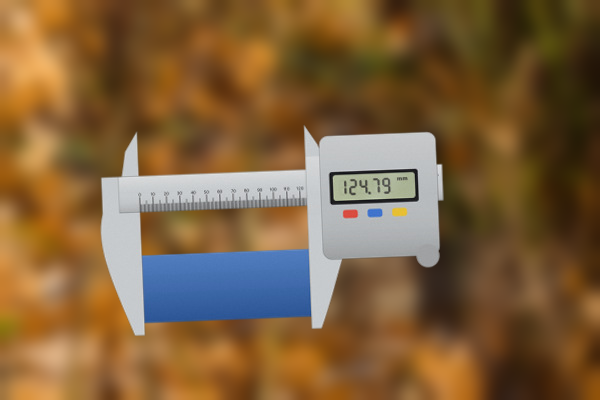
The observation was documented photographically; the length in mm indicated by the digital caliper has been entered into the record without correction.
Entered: 124.79 mm
